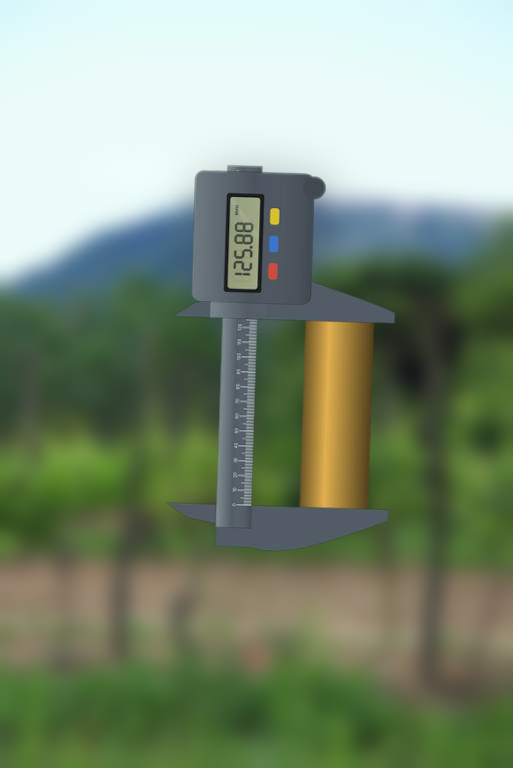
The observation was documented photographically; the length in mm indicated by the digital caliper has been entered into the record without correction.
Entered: 125.88 mm
